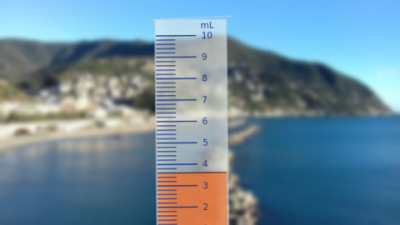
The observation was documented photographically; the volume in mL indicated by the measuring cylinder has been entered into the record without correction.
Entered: 3.6 mL
